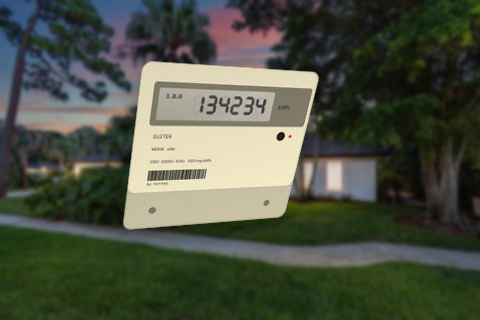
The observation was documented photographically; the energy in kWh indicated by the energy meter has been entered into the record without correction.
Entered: 134234 kWh
